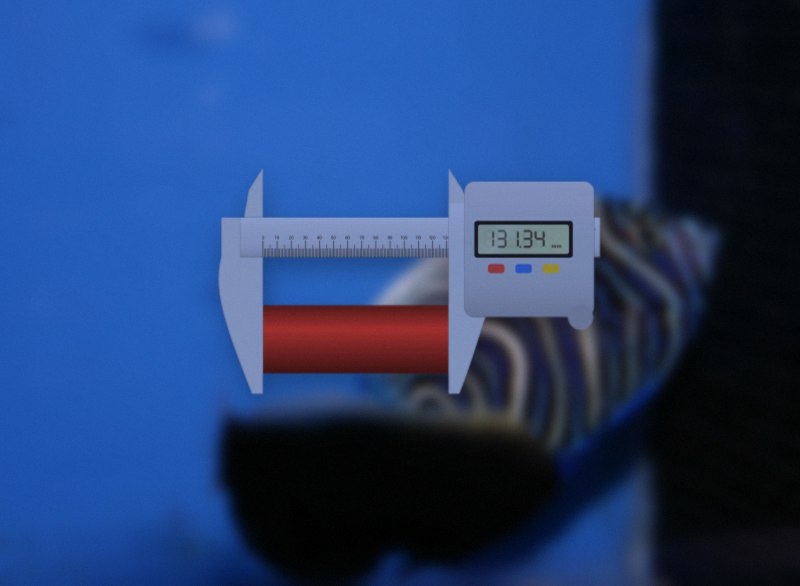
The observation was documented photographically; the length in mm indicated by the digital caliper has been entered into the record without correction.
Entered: 131.34 mm
